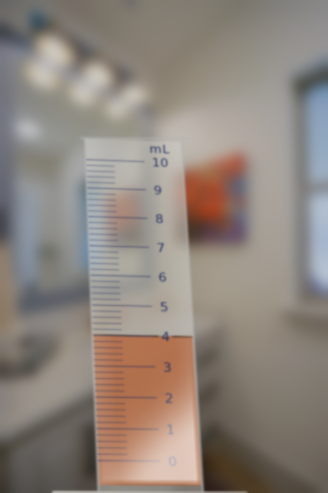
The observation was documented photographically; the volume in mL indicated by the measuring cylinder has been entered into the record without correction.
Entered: 4 mL
